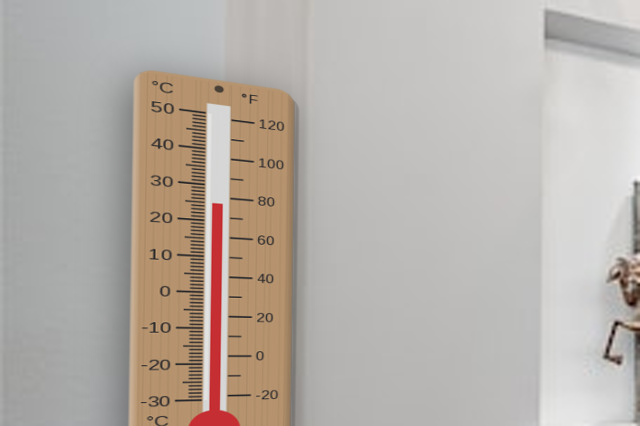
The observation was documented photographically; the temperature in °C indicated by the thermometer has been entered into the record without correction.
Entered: 25 °C
